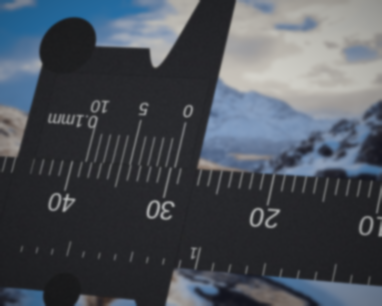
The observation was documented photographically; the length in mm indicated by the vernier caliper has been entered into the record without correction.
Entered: 29.6 mm
